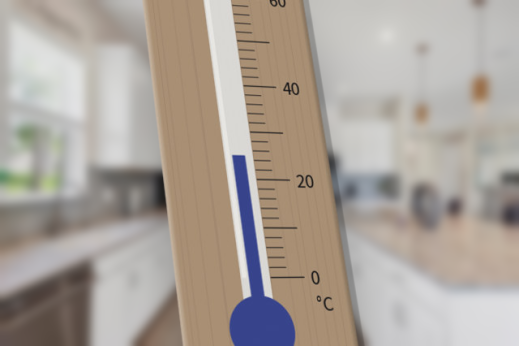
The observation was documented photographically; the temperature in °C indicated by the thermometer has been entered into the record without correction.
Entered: 25 °C
